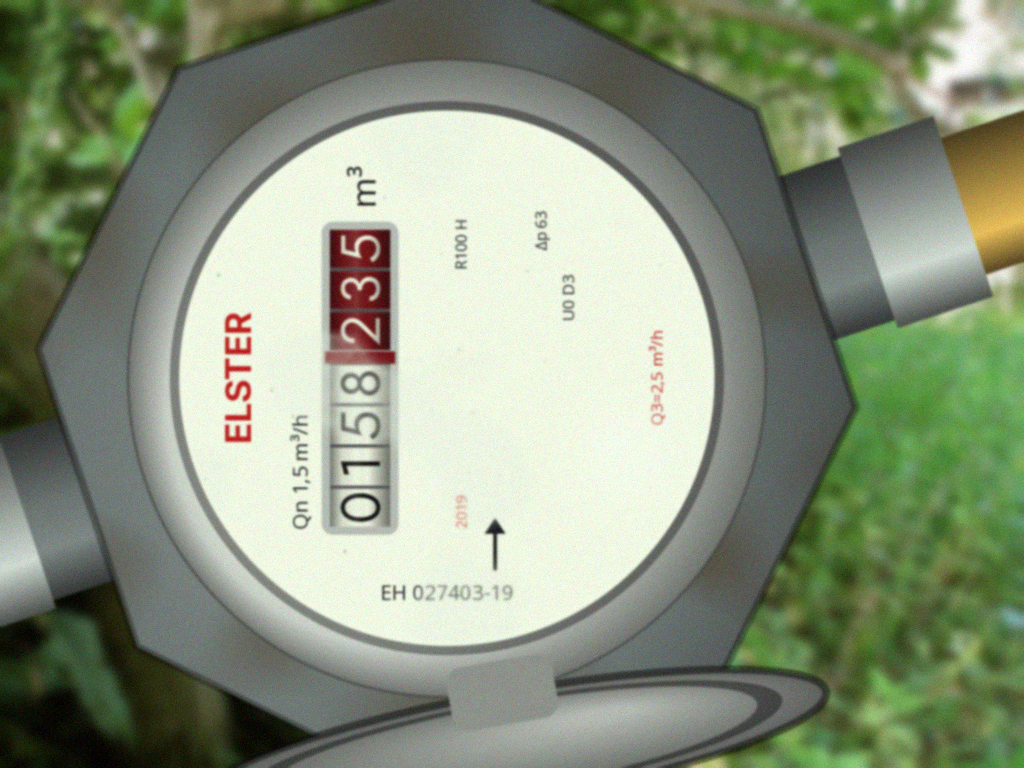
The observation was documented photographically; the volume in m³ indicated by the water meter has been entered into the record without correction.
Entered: 158.235 m³
